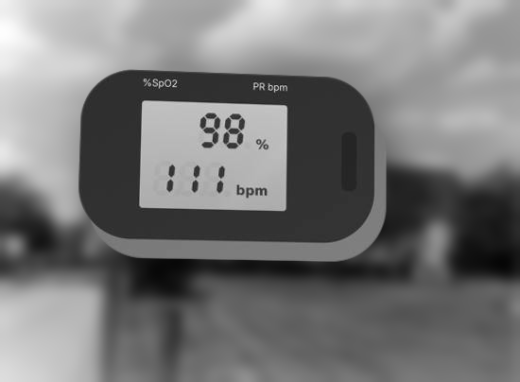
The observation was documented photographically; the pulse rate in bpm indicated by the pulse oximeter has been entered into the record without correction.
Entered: 111 bpm
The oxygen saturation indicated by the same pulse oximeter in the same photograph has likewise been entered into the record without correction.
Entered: 98 %
